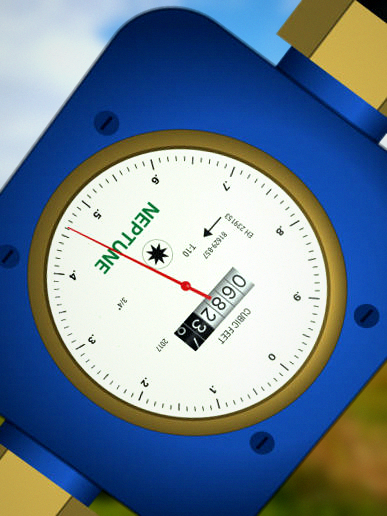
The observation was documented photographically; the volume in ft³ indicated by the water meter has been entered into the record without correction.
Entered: 68237.46 ft³
